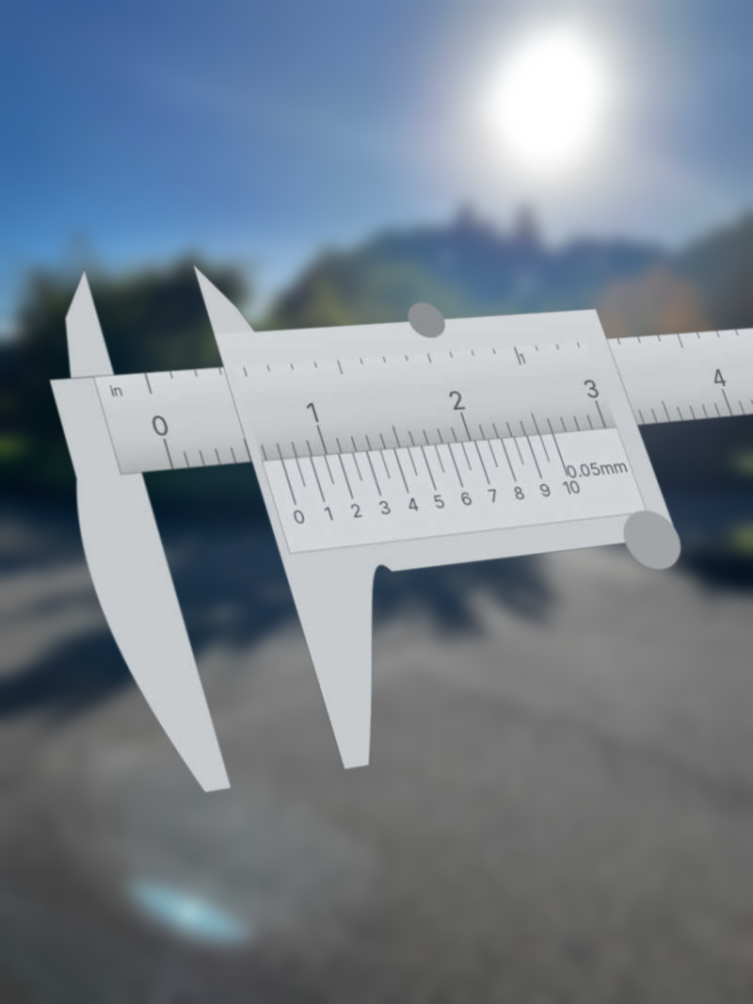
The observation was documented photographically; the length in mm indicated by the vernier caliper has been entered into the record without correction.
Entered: 7.0 mm
